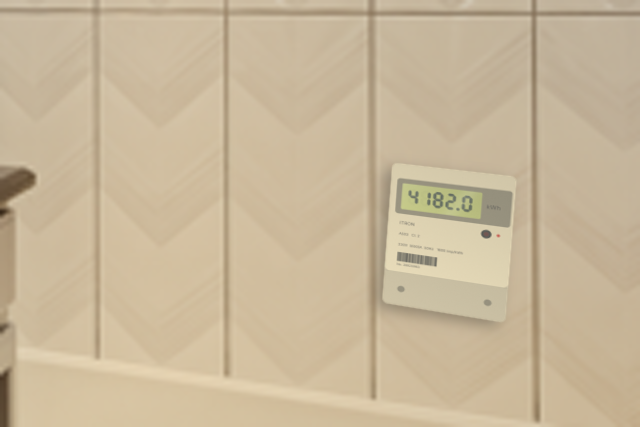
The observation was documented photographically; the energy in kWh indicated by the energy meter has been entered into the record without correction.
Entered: 4182.0 kWh
